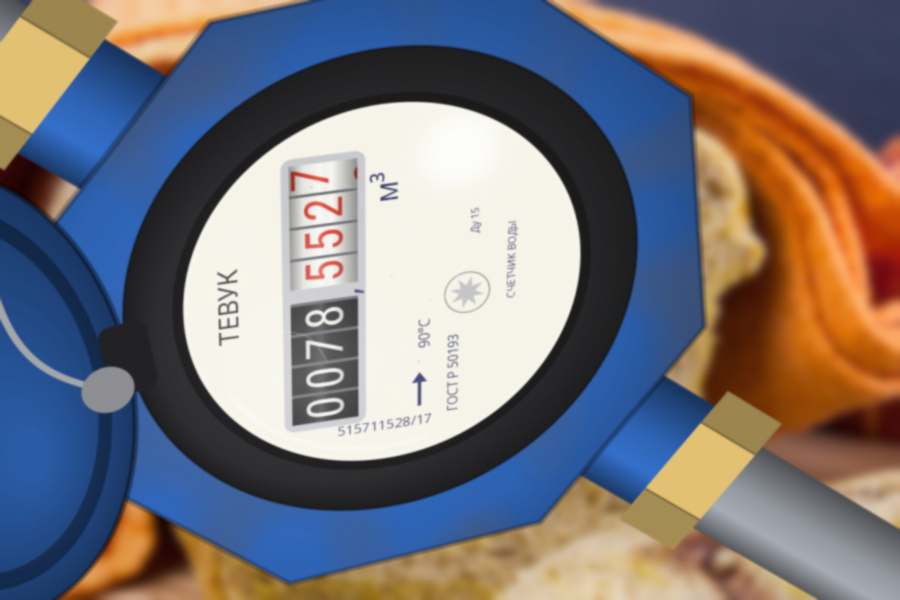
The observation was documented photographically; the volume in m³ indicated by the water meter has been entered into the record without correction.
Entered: 78.5527 m³
